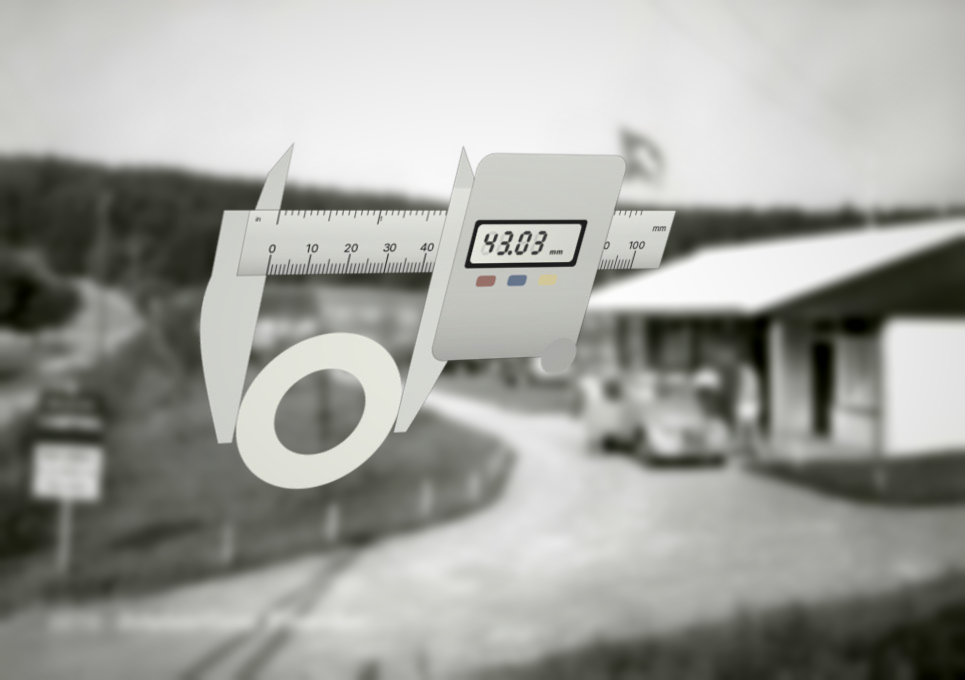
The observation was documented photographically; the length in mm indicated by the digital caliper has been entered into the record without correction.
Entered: 43.03 mm
